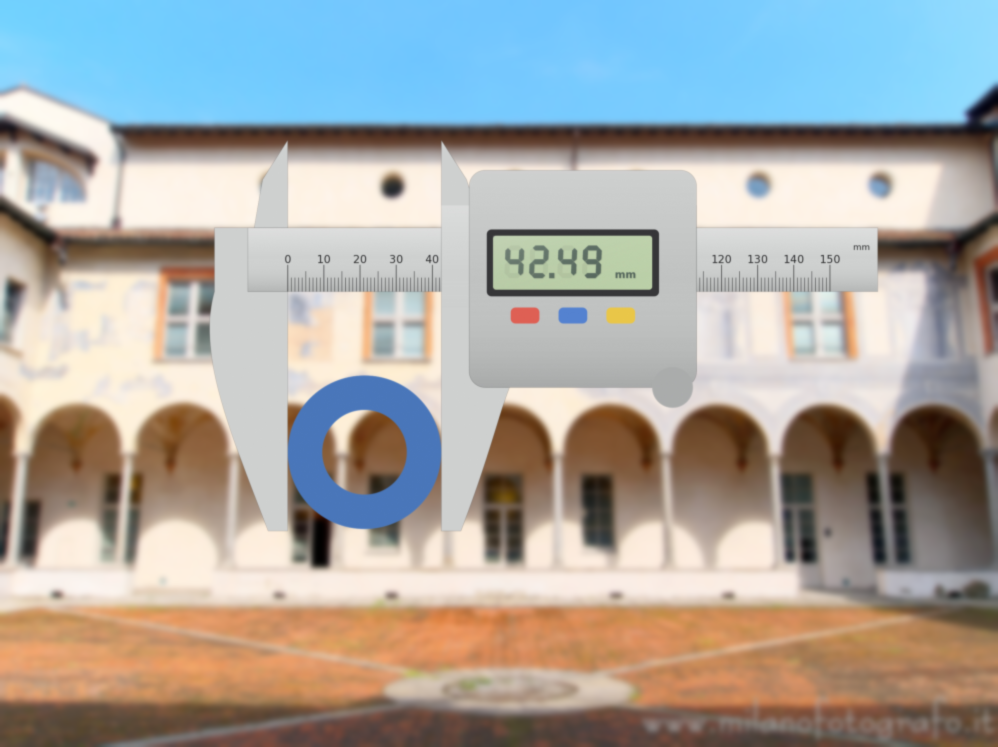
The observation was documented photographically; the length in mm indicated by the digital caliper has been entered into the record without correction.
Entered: 42.49 mm
